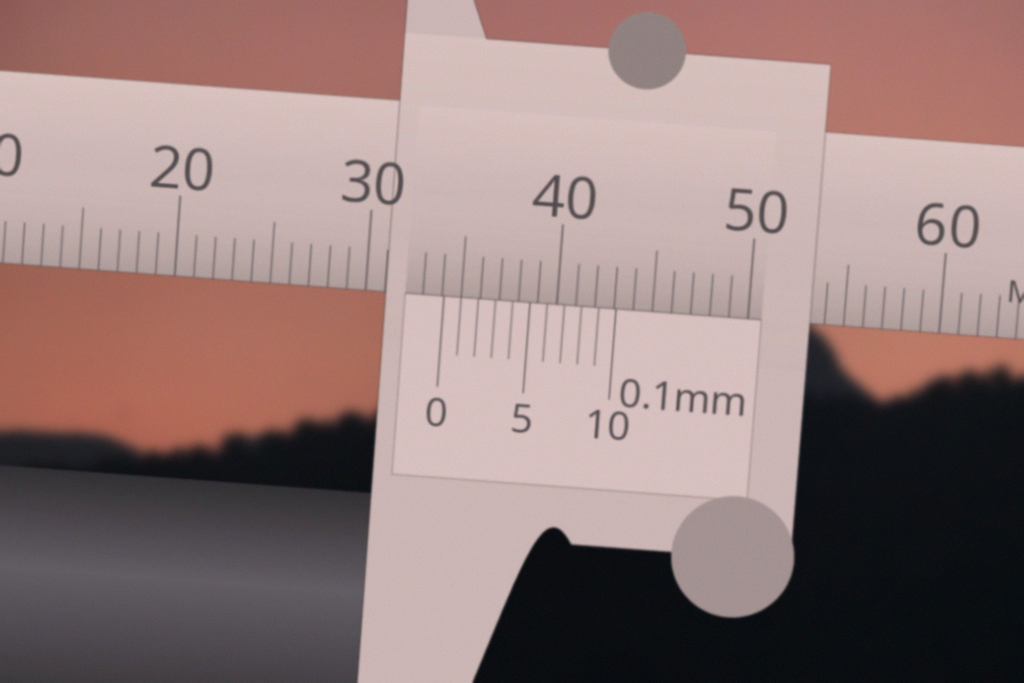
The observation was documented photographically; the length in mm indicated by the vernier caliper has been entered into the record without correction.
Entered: 34.1 mm
